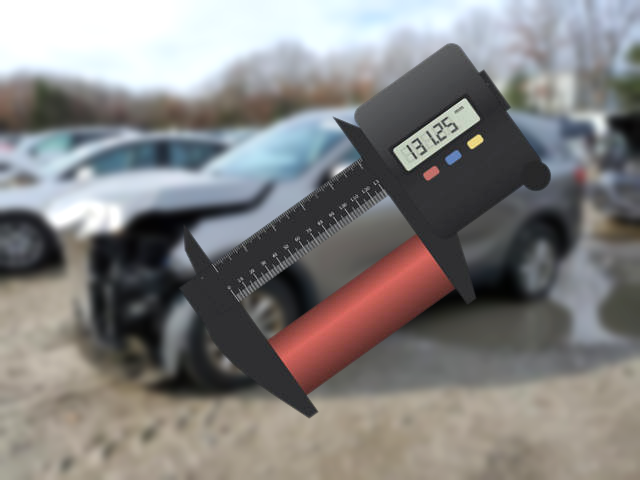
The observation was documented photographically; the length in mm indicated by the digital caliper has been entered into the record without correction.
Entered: 131.25 mm
